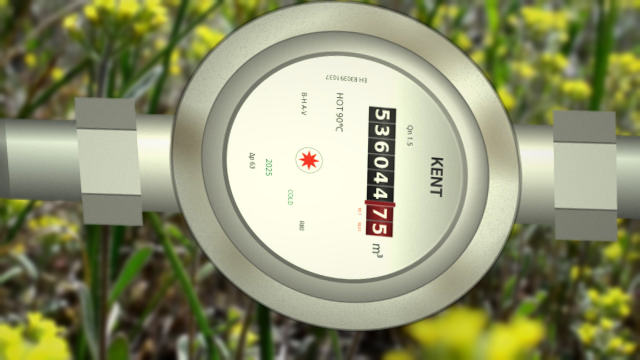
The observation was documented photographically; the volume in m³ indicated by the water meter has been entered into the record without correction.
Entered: 536044.75 m³
